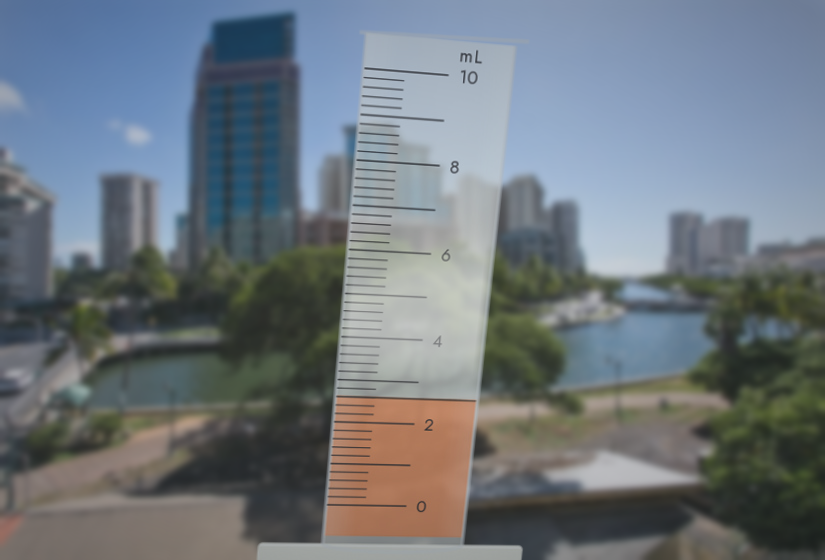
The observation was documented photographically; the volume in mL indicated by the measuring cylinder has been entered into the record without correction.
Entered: 2.6 mL
